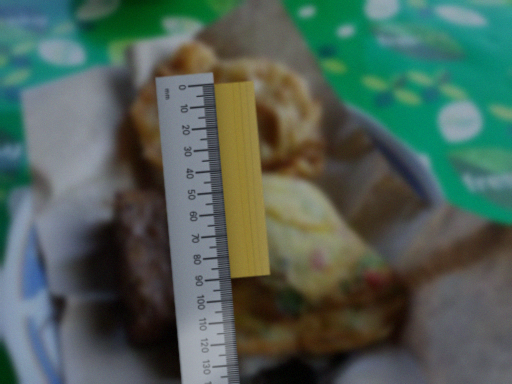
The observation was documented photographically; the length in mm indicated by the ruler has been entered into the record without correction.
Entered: 90 mm
